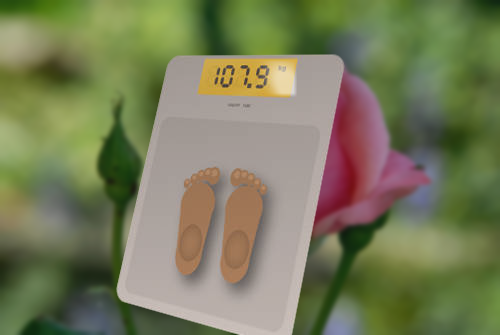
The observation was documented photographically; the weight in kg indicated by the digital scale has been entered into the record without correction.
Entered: 107.9 kg
